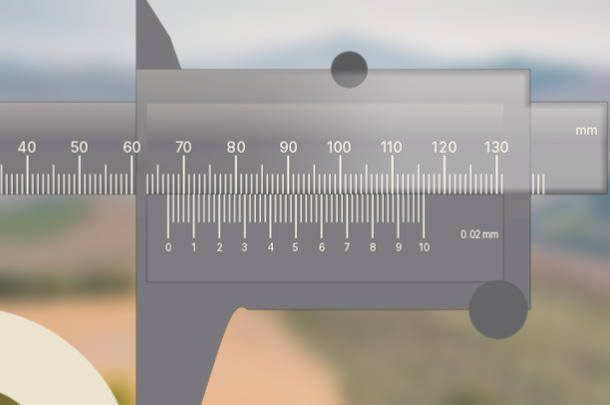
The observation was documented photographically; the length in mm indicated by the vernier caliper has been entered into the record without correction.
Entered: 67.0 mm
